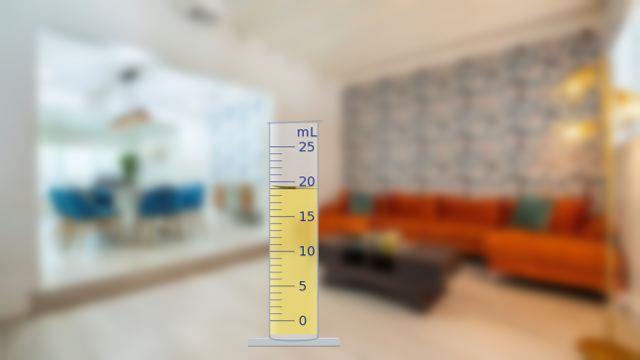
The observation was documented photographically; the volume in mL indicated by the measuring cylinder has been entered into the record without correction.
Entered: 19 mL
